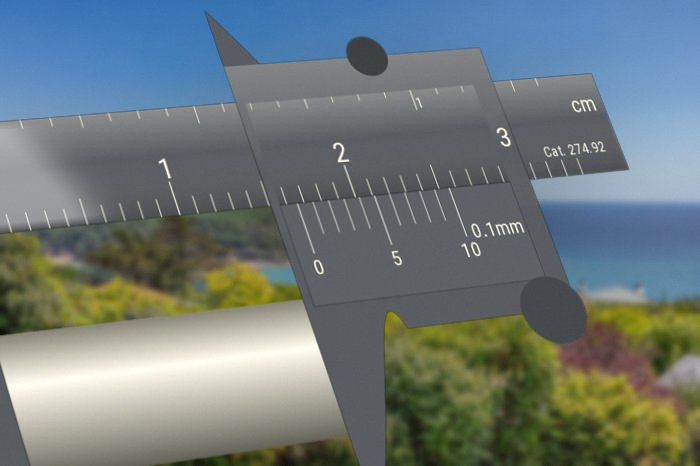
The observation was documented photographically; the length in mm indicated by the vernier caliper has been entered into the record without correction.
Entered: 16.6 mm
